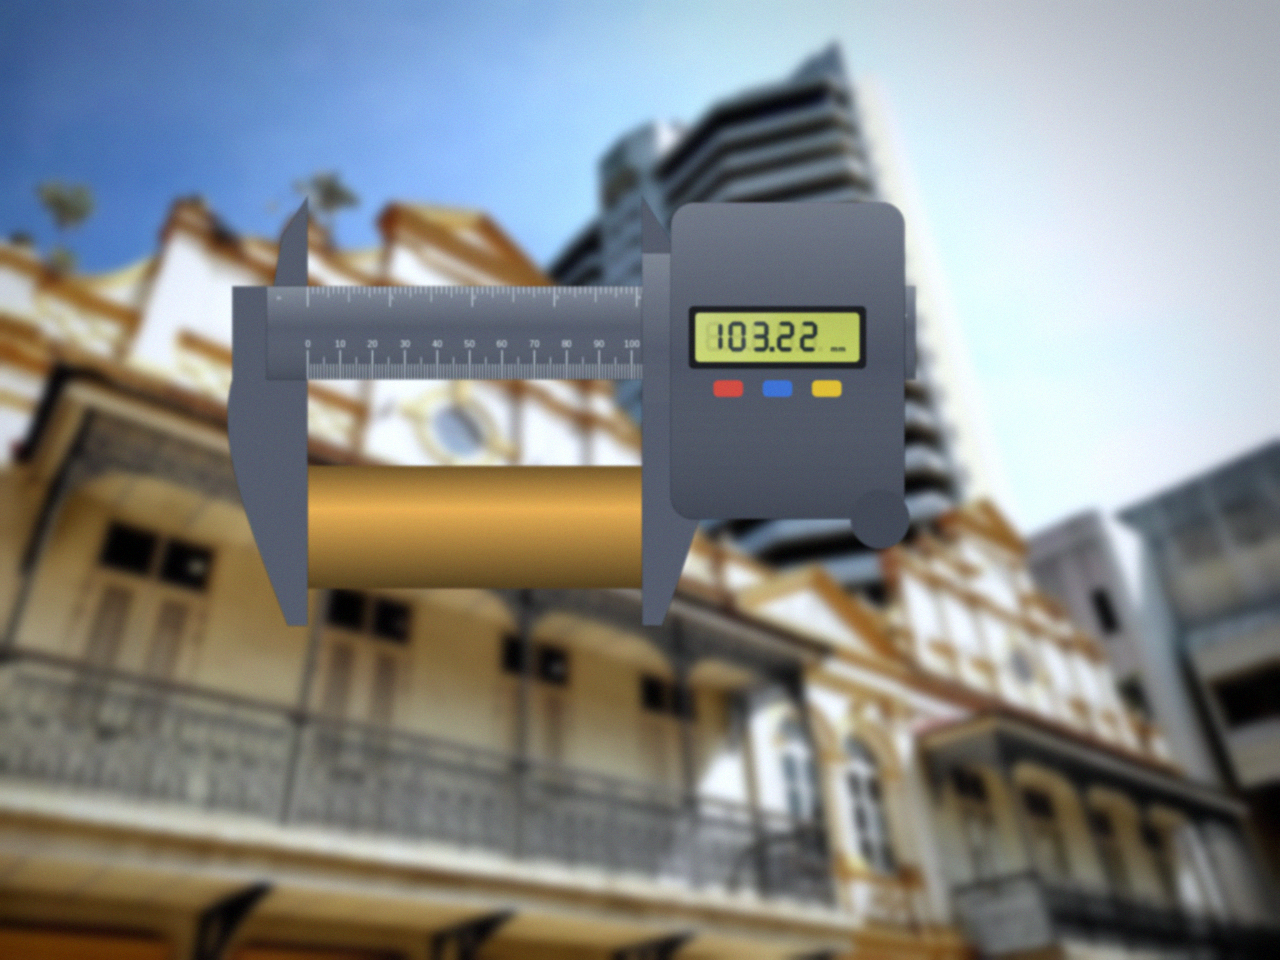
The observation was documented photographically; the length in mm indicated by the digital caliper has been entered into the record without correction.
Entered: 103.22 mm
